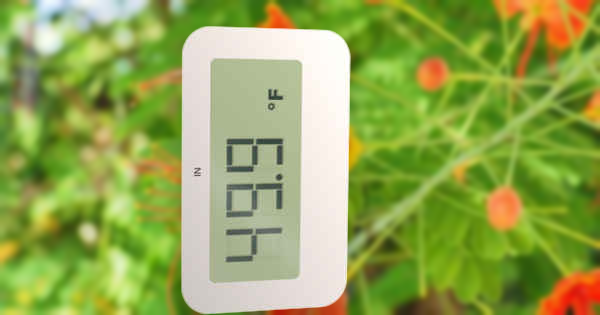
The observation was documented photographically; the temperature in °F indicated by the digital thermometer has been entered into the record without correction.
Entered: 49.9 °F
